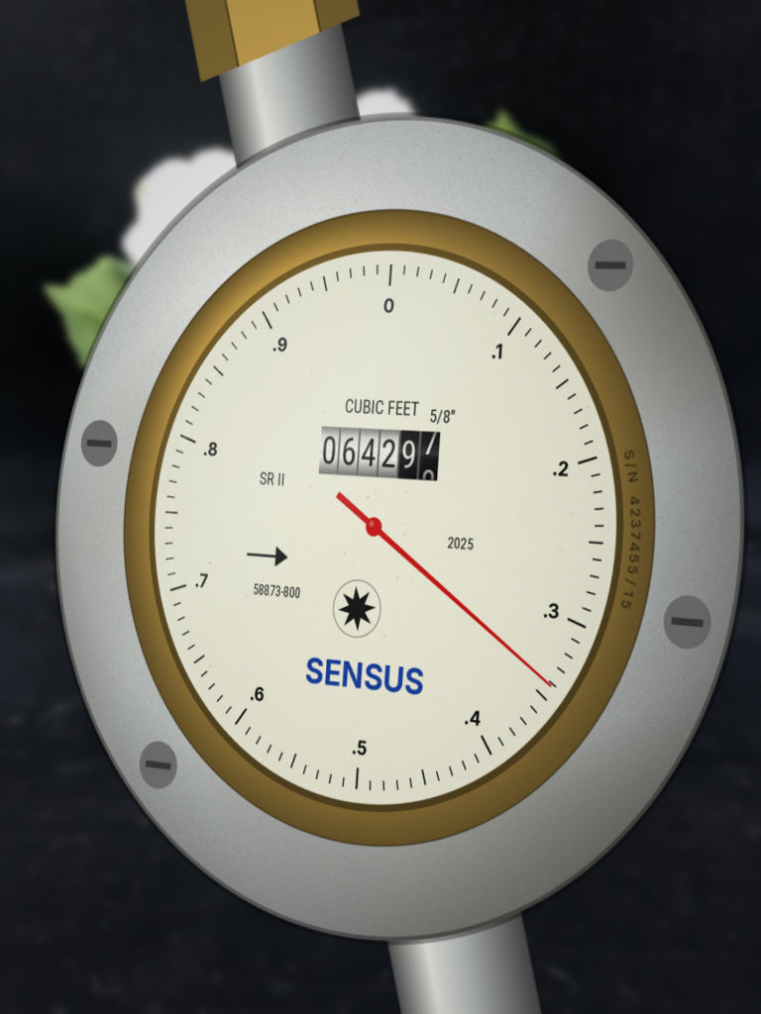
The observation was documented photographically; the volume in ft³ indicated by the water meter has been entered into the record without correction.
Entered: 64297.34 ft³
